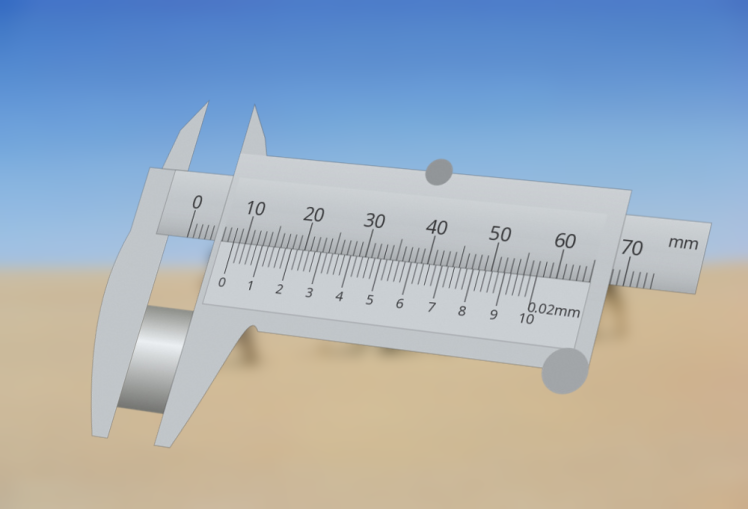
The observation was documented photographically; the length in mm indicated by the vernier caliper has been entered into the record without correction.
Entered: 8.0 mm
